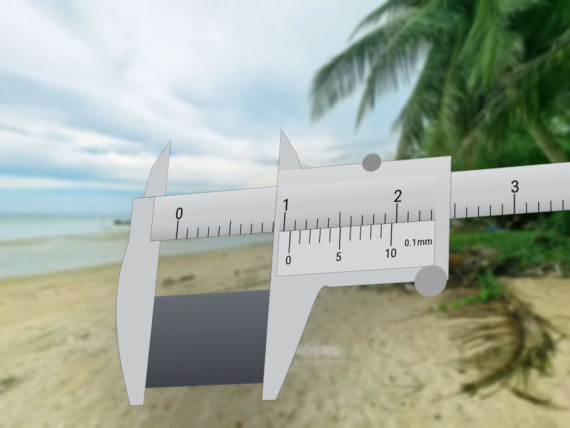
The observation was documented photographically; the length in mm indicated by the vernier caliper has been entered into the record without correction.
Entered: 10.6 mm
